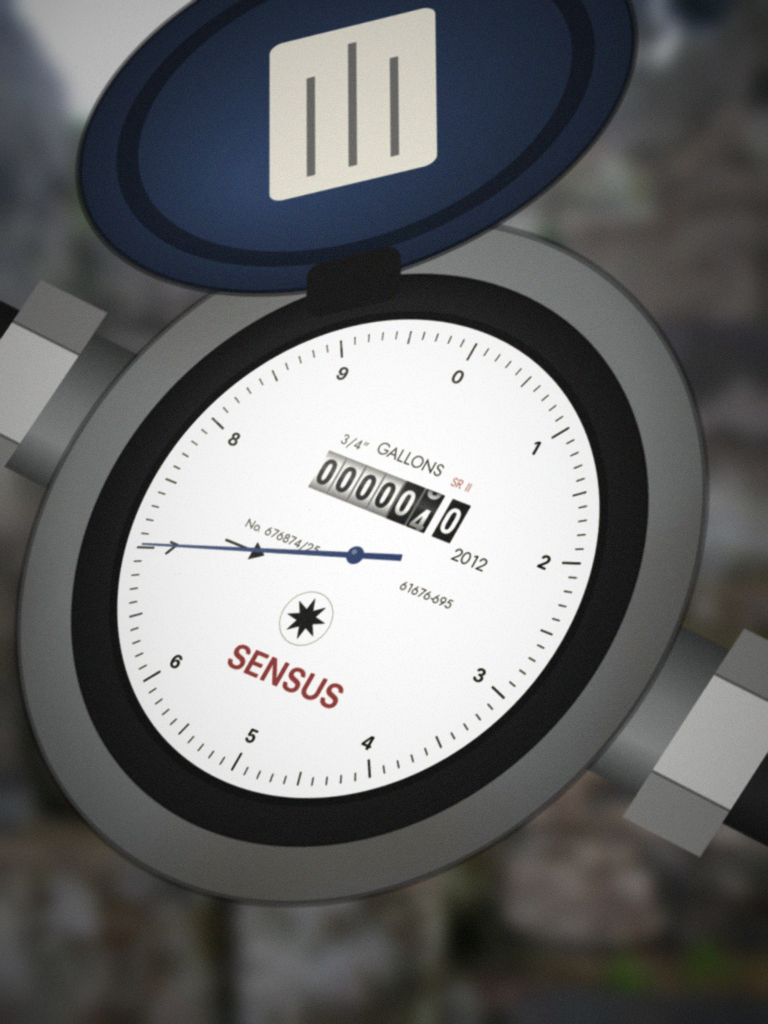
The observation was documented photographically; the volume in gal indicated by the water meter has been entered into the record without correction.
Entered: 37.0 gal
